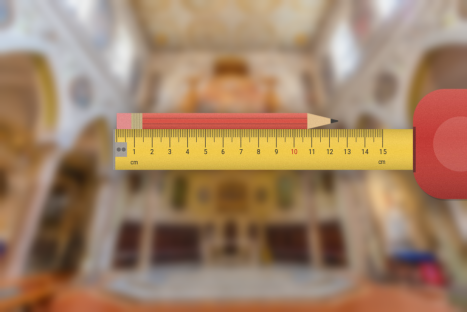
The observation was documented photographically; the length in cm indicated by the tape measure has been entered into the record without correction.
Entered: 12.5 cm
